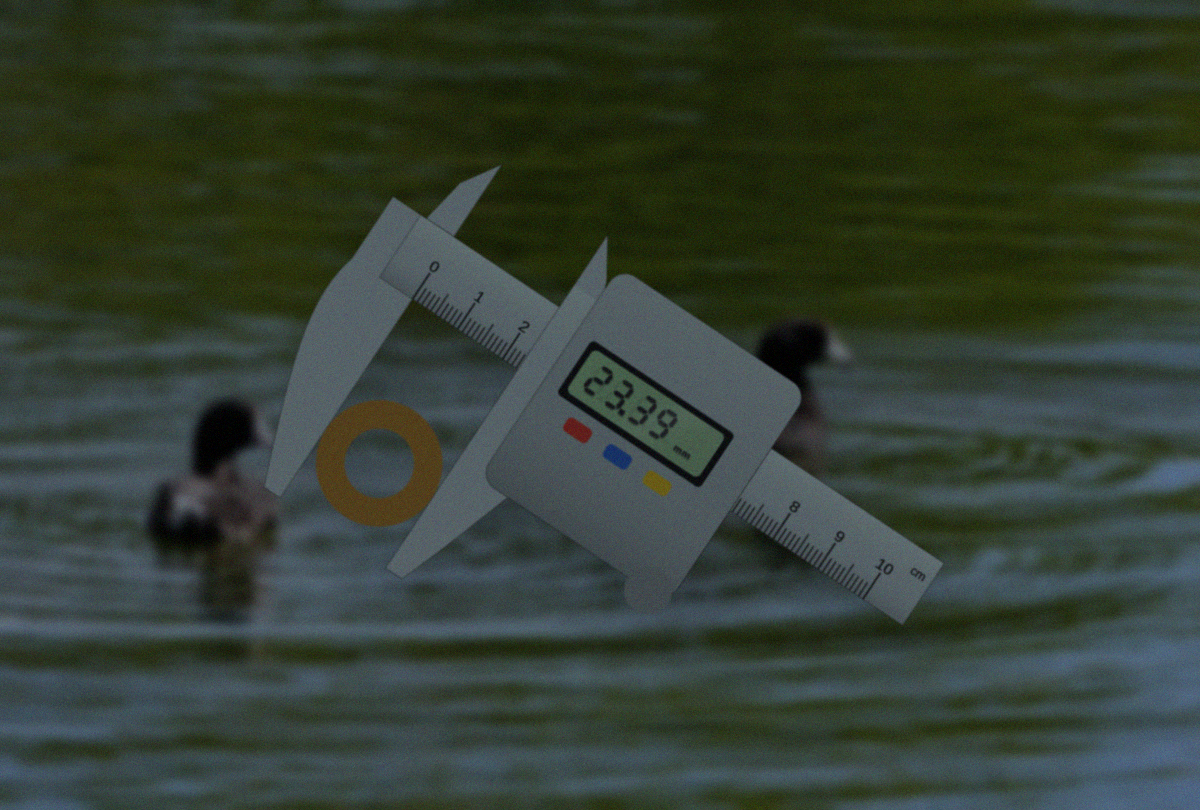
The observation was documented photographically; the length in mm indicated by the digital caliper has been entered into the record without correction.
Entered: 23.39 mm
